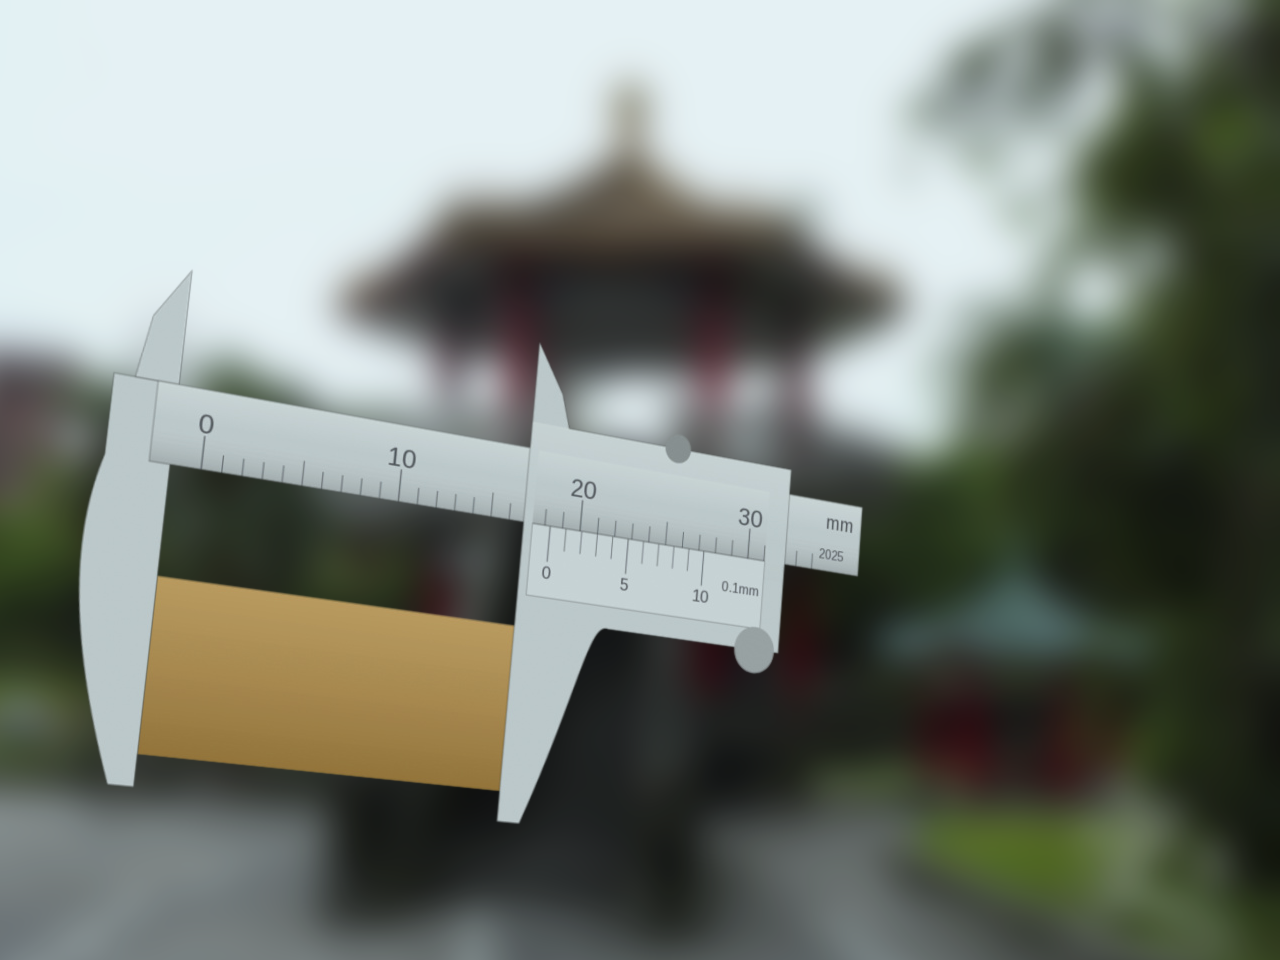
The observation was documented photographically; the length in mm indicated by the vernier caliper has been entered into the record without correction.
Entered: 18.3 mm
